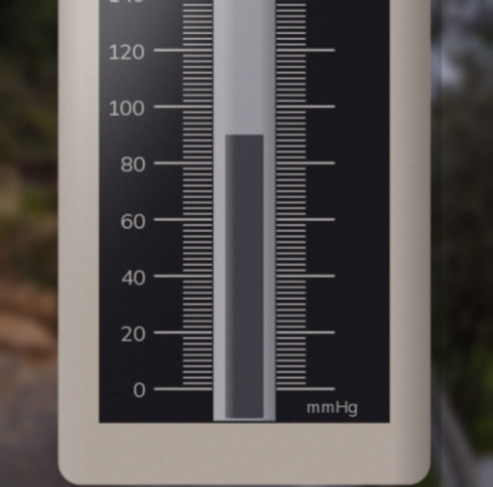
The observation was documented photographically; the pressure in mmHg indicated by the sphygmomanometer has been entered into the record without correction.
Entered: 90 mmHg
